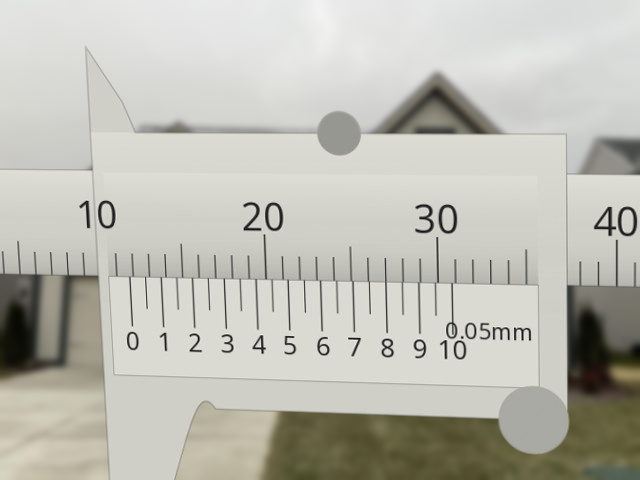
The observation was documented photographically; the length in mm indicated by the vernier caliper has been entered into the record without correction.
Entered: 11.8 mm
